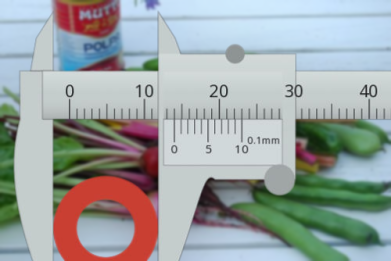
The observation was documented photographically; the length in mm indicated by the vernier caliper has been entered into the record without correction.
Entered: 14.0 mm
